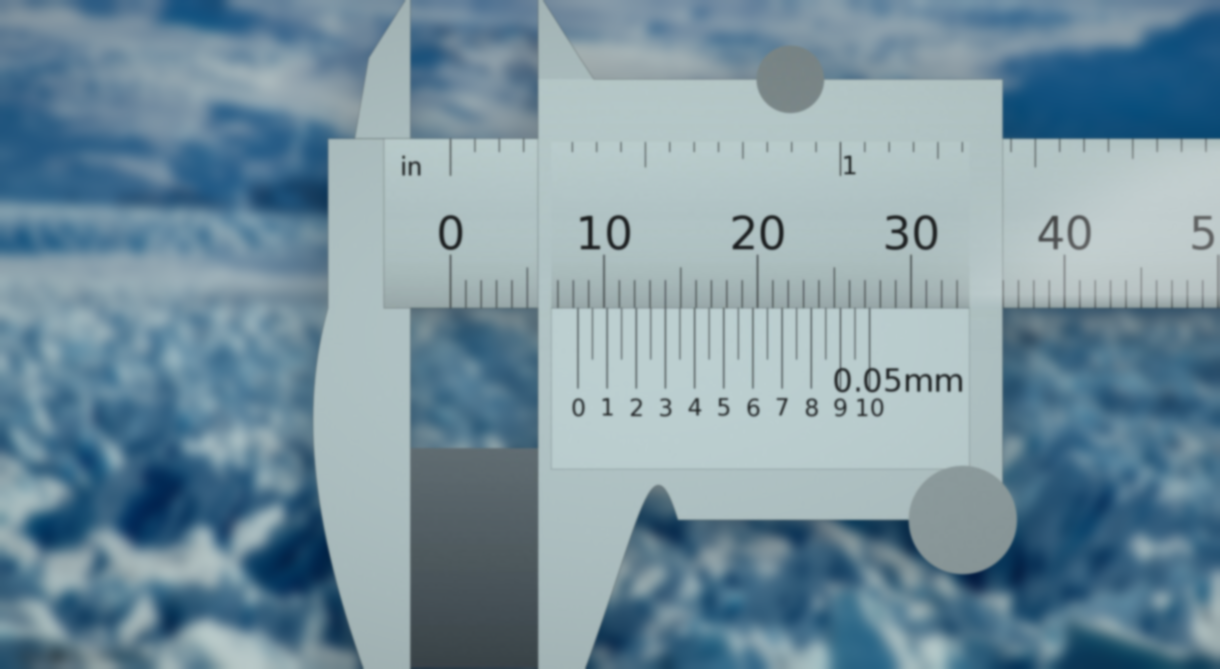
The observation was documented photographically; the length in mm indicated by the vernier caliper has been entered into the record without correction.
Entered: 8.3 mm
